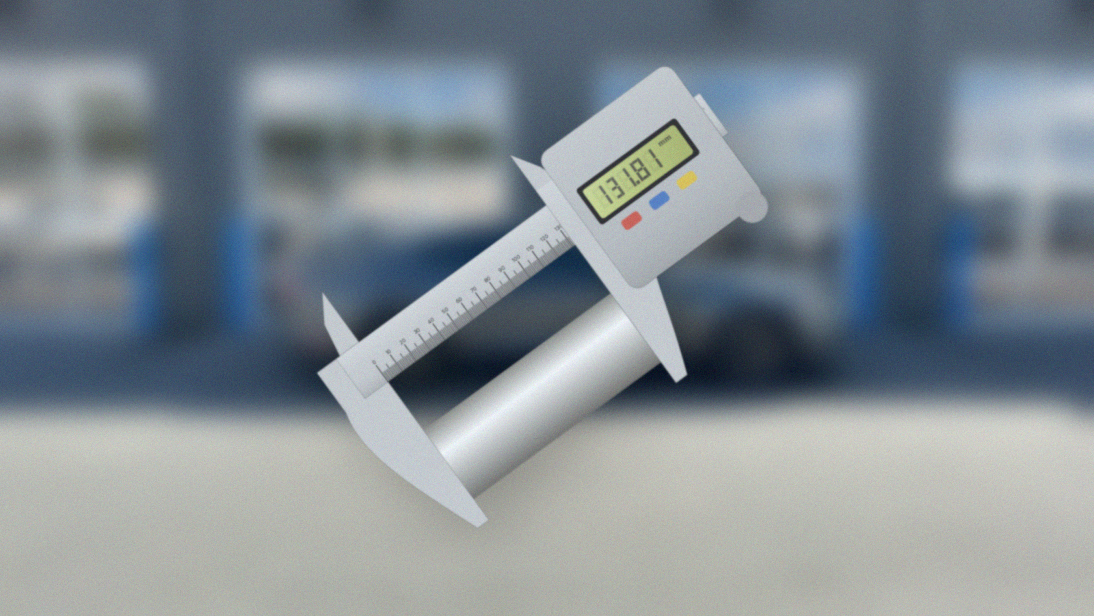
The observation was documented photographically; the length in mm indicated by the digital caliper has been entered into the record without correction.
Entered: 131.81 mm
